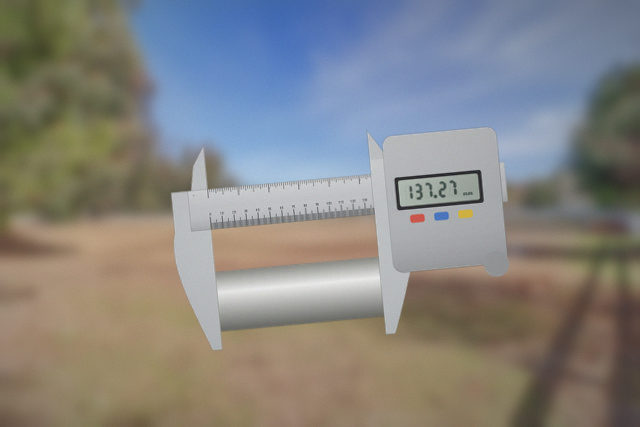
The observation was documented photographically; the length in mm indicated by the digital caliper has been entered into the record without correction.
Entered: 137.27 mm
